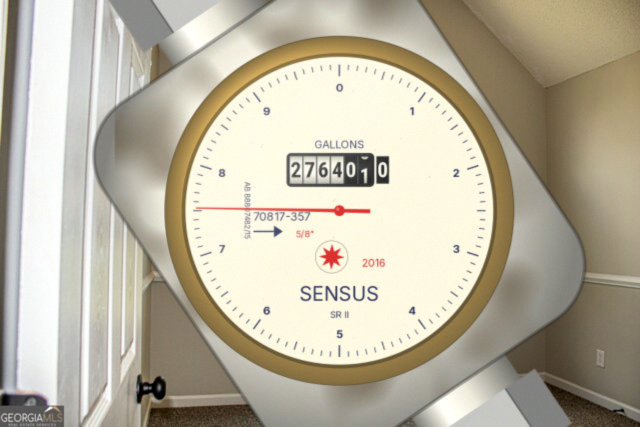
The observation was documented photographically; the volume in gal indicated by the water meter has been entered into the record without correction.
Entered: 2764007.5 gal
